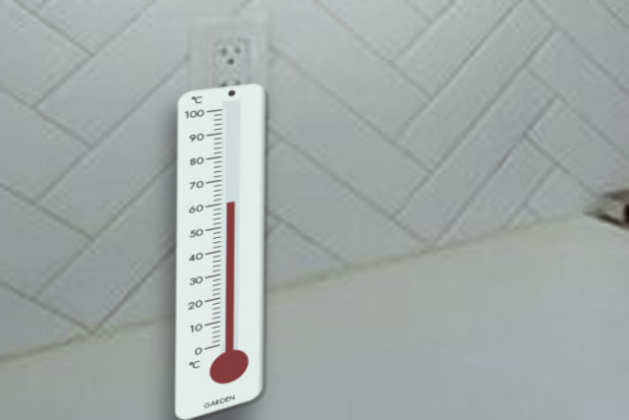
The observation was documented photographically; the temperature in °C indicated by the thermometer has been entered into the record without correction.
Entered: 60 °C
